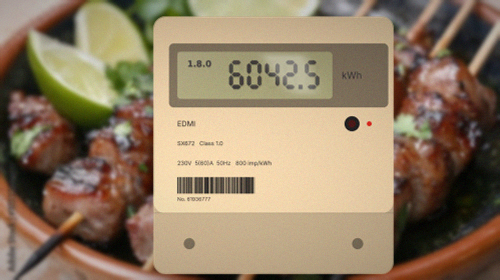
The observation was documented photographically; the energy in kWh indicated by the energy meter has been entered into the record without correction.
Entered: 6042.5 kWh
